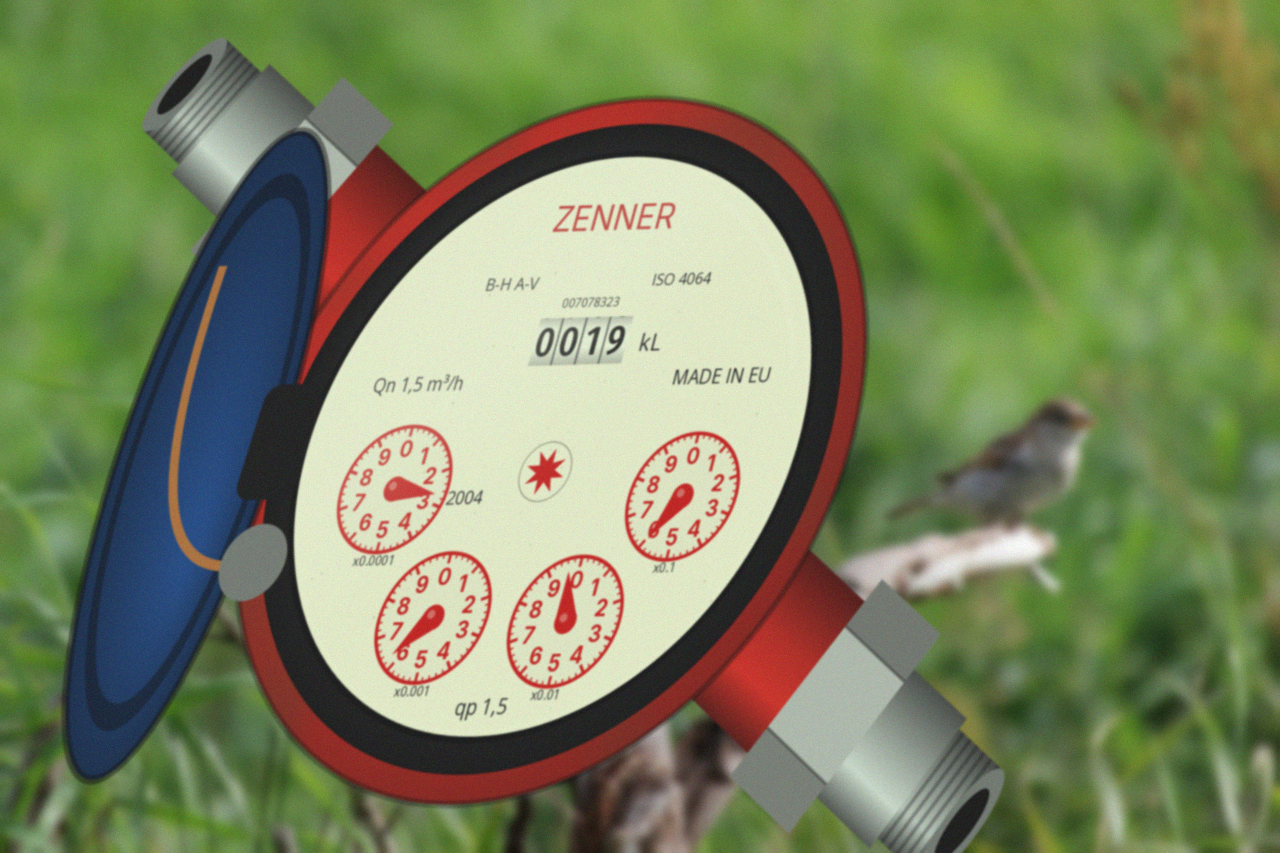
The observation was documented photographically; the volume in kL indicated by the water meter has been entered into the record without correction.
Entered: 19.5962 kL
